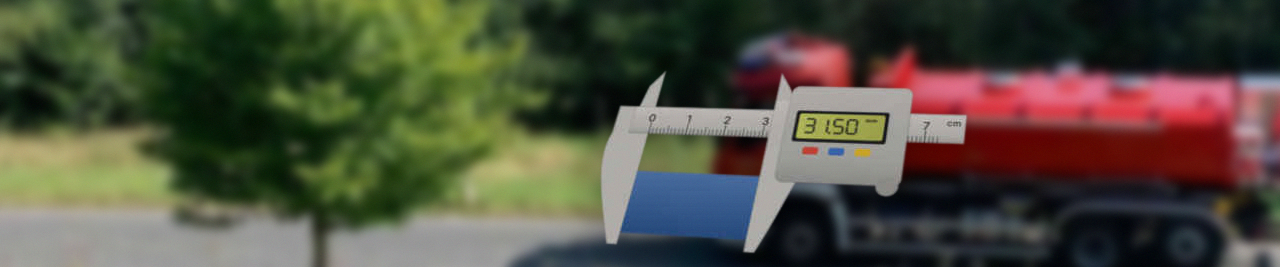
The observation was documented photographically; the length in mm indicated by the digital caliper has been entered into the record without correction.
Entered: 31.50 mm
